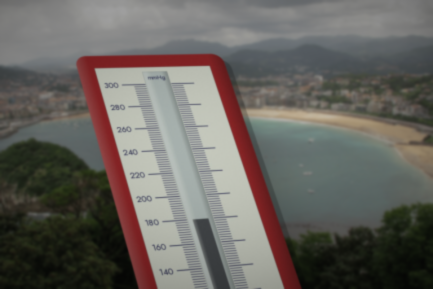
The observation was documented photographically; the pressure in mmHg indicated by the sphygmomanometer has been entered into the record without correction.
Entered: 180 mmHg
